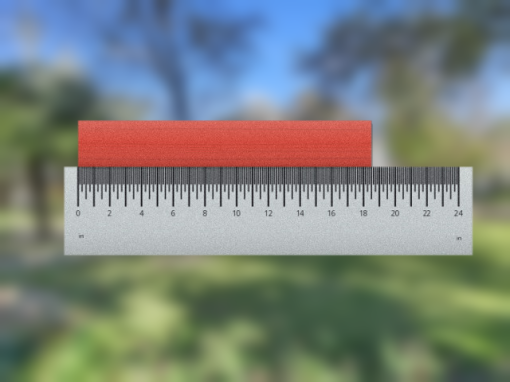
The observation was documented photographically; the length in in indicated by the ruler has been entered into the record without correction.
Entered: 18.5 in
